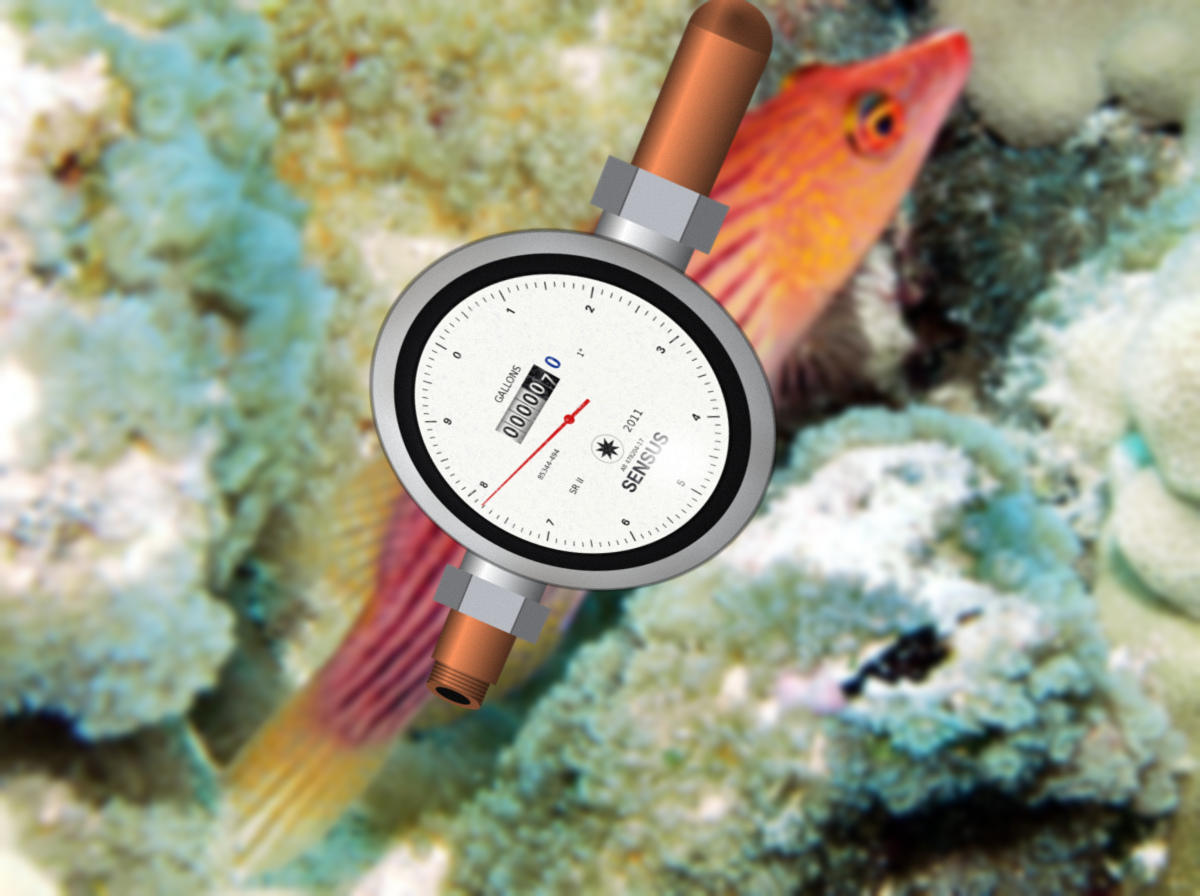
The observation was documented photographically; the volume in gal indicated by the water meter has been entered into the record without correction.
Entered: 67.8 gal
